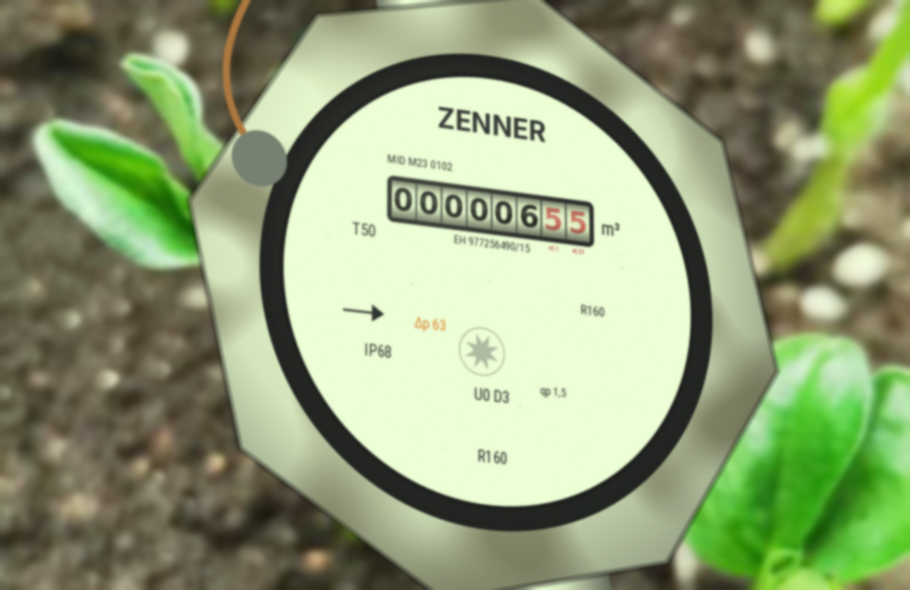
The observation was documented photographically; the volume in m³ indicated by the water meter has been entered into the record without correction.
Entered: 6.55 m³
